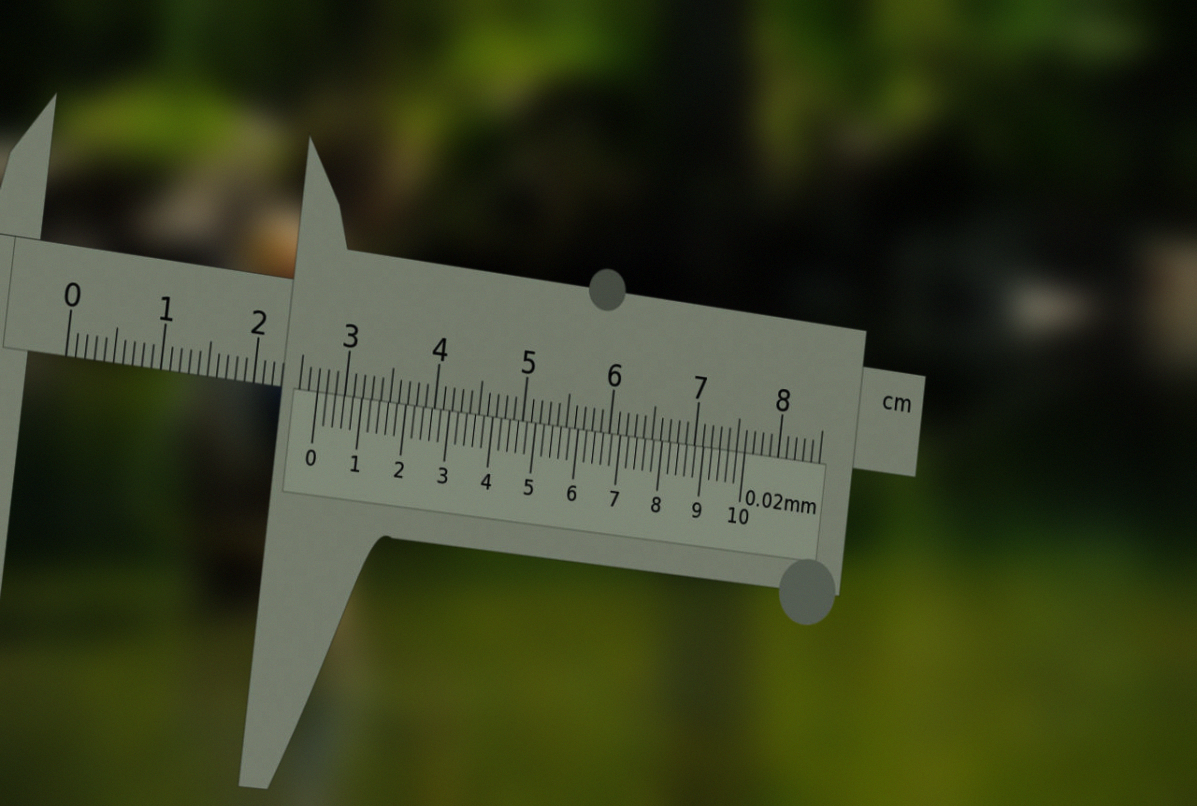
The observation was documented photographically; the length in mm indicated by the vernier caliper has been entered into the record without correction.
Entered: 27.0 mm
